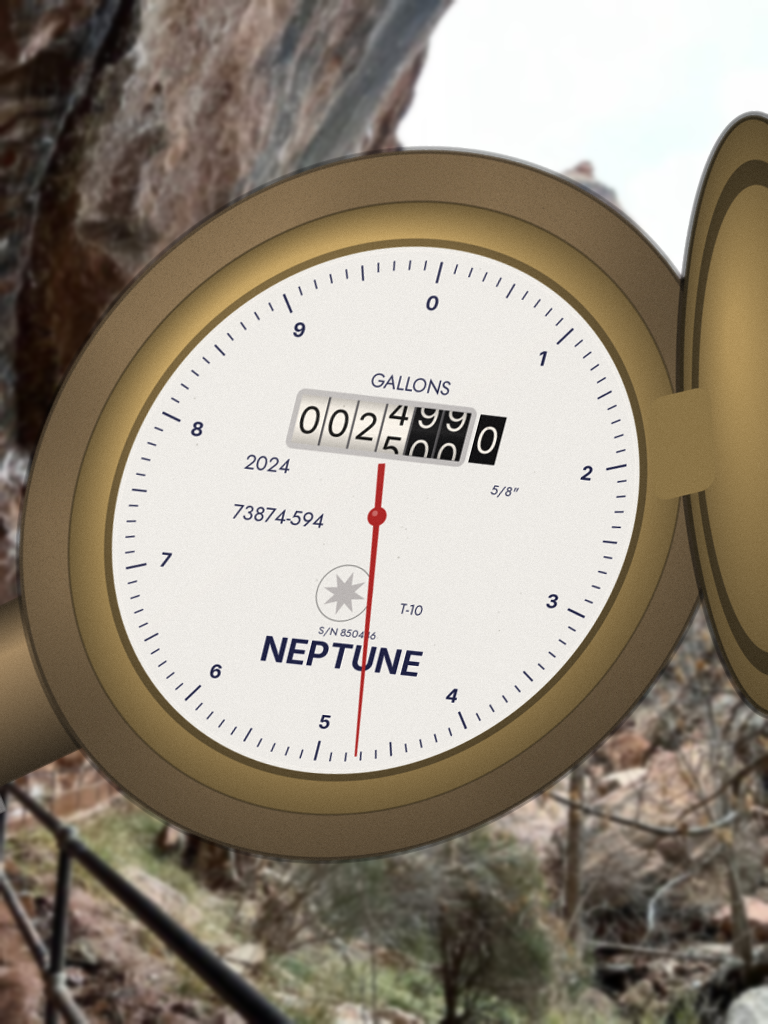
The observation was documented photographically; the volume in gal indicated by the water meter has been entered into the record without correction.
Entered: 24994.7 gal
